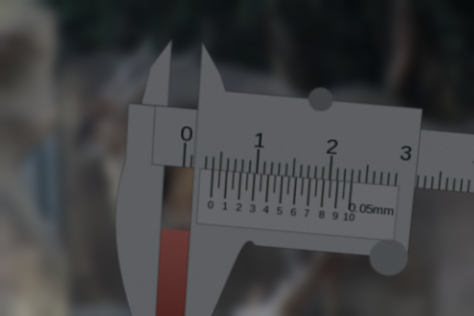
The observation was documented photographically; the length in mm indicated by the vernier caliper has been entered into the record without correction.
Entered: 4.0 mm
